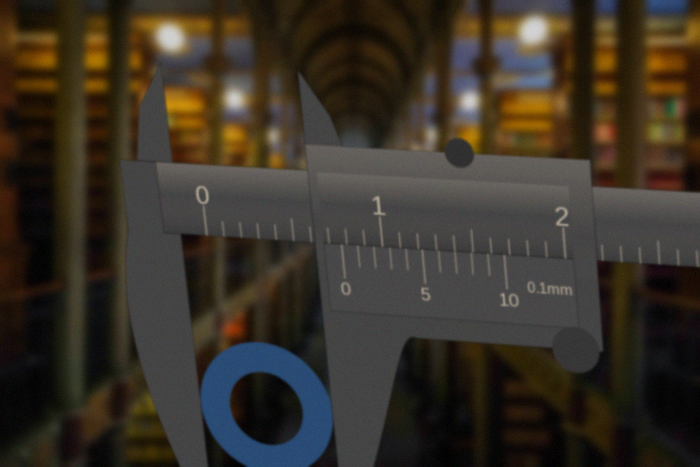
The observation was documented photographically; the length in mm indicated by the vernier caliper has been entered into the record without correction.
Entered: 7.7 mm
